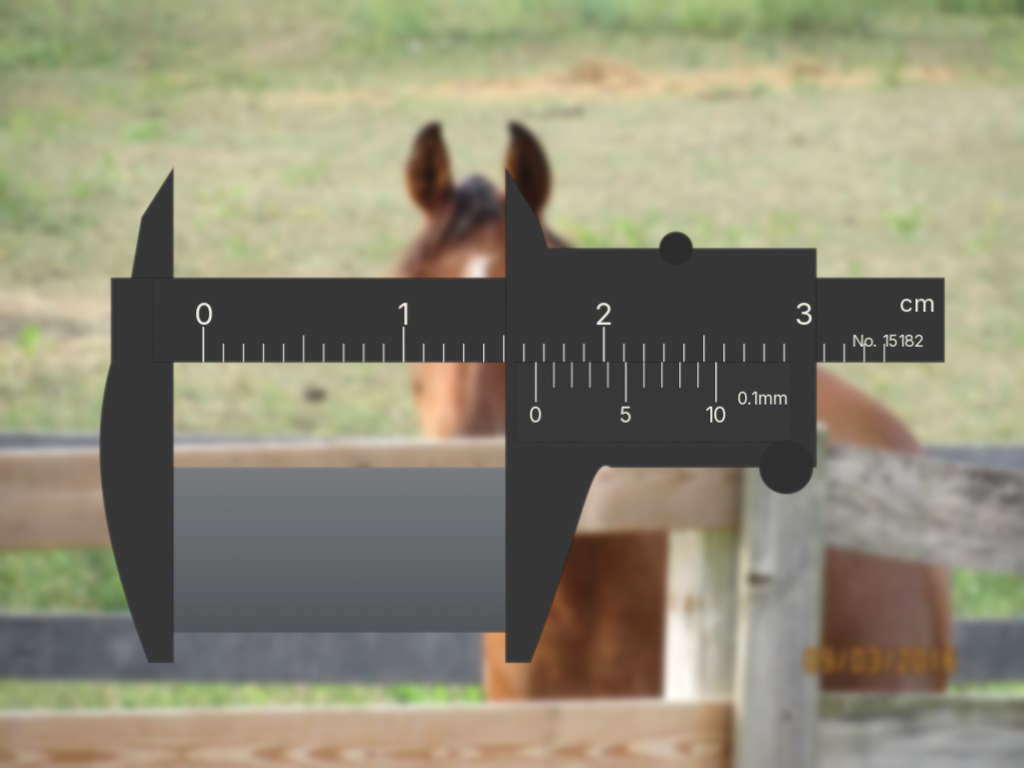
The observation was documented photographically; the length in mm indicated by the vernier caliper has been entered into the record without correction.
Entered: 16.6 mm
